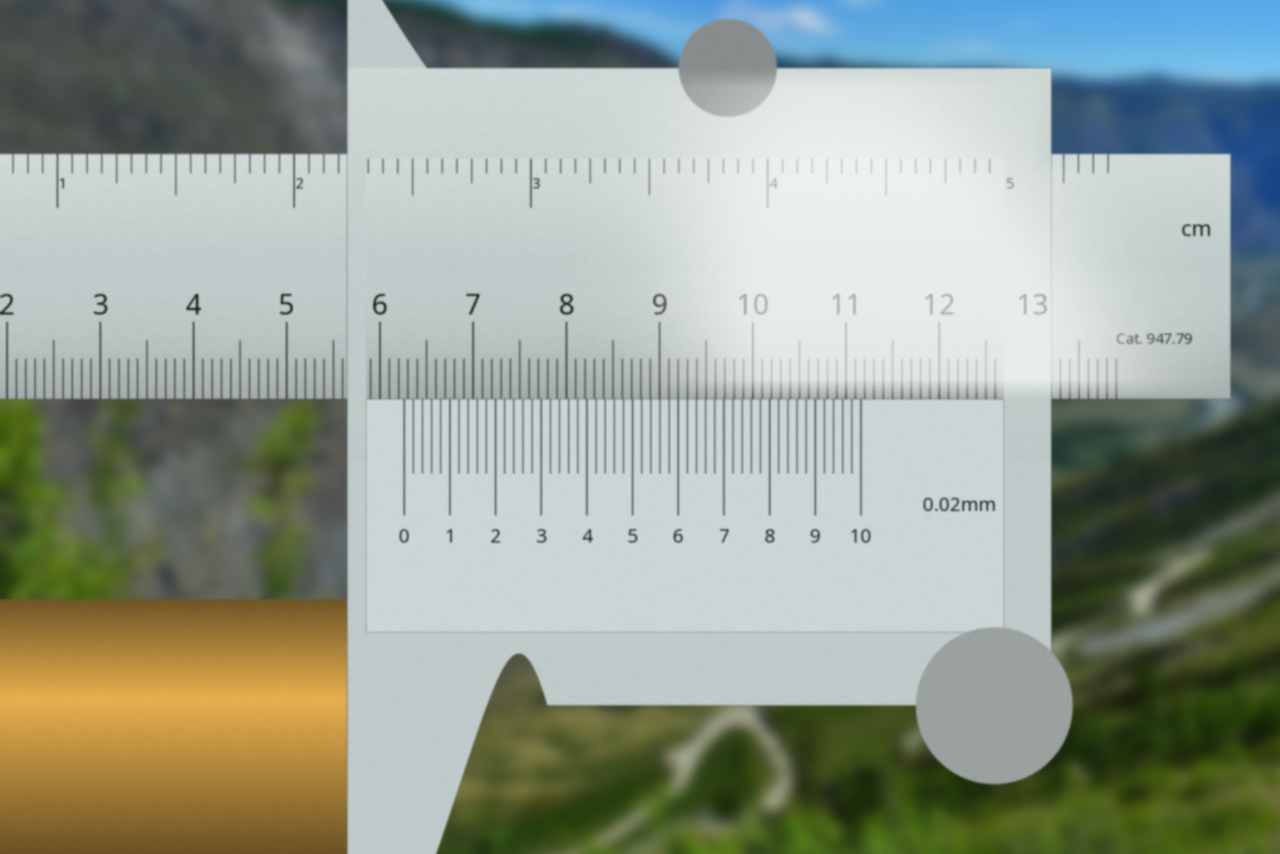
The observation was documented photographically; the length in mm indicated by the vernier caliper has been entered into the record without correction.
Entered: 62.6 mm
